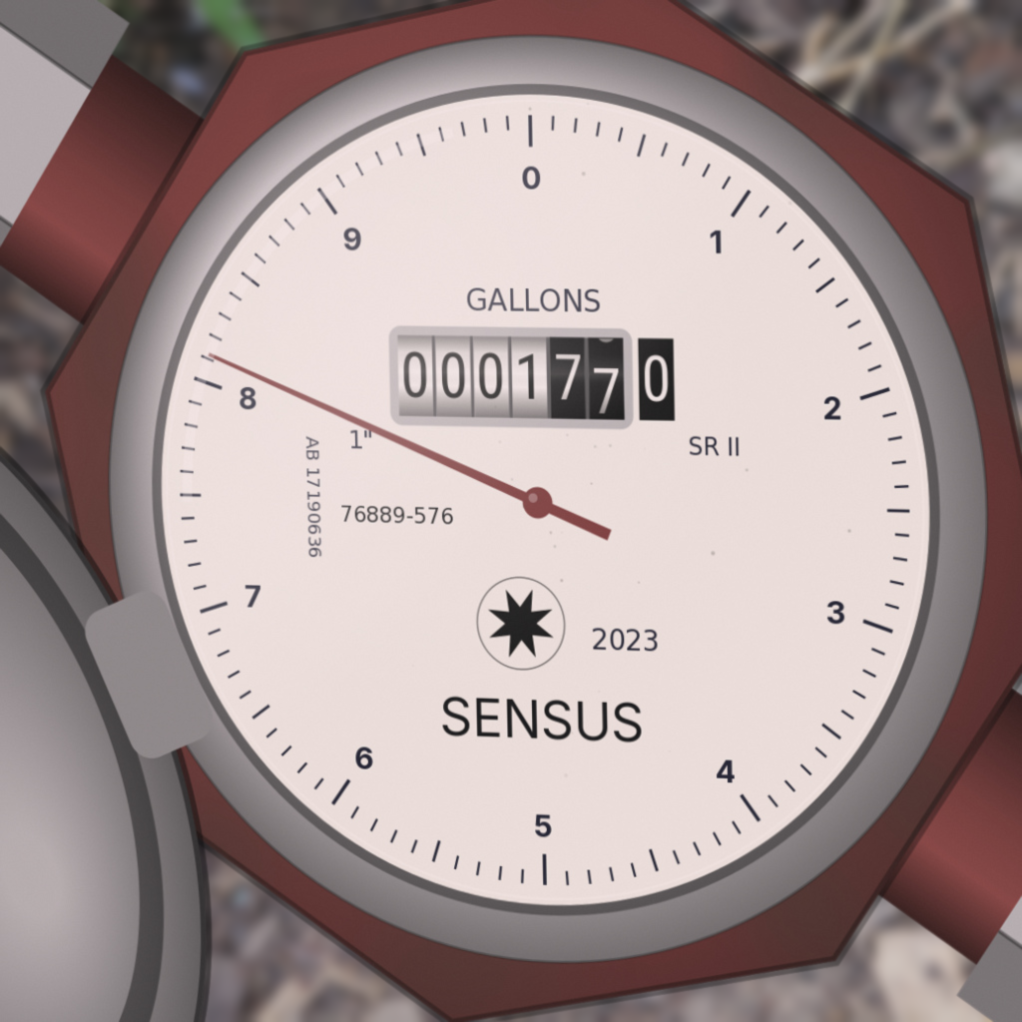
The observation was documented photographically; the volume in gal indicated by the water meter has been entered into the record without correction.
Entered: 1768.1 gal
